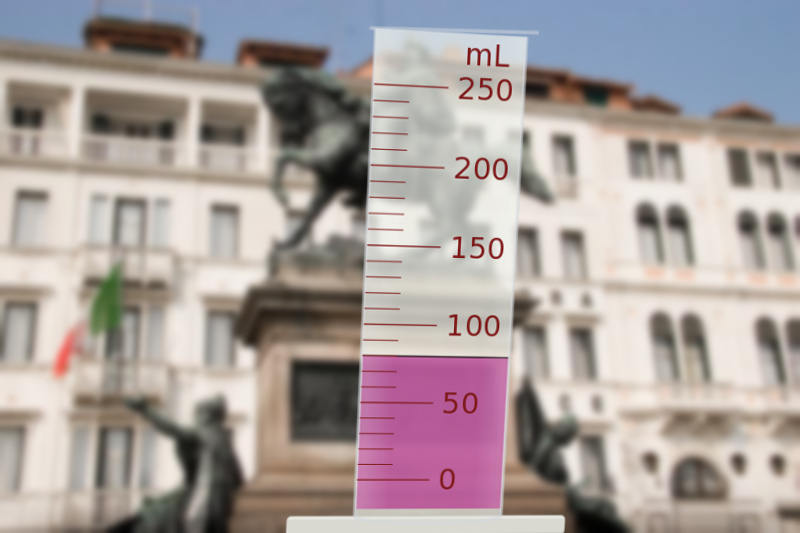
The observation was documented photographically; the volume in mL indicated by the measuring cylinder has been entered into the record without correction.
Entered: 80 mL
